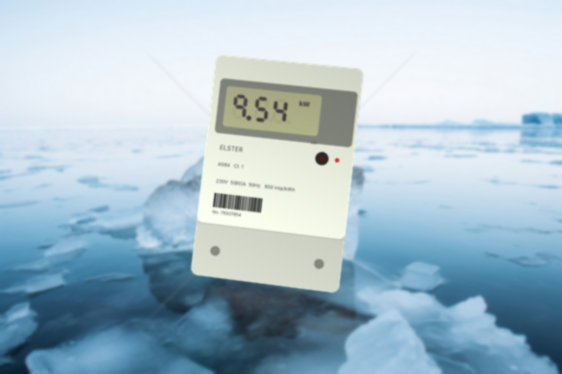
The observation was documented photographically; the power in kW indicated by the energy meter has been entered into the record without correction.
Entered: 9.54 kW
